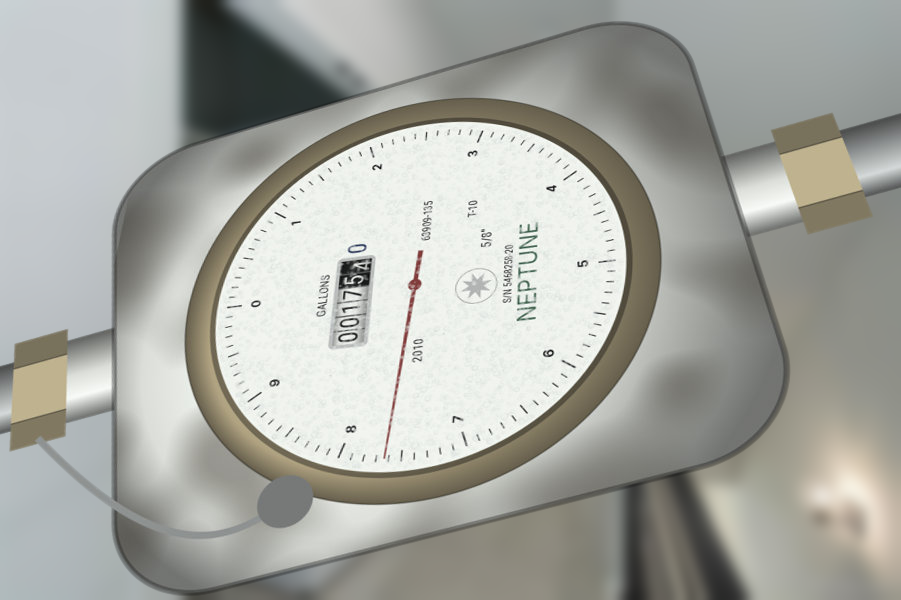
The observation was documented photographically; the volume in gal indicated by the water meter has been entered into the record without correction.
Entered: 17537.6 gal
